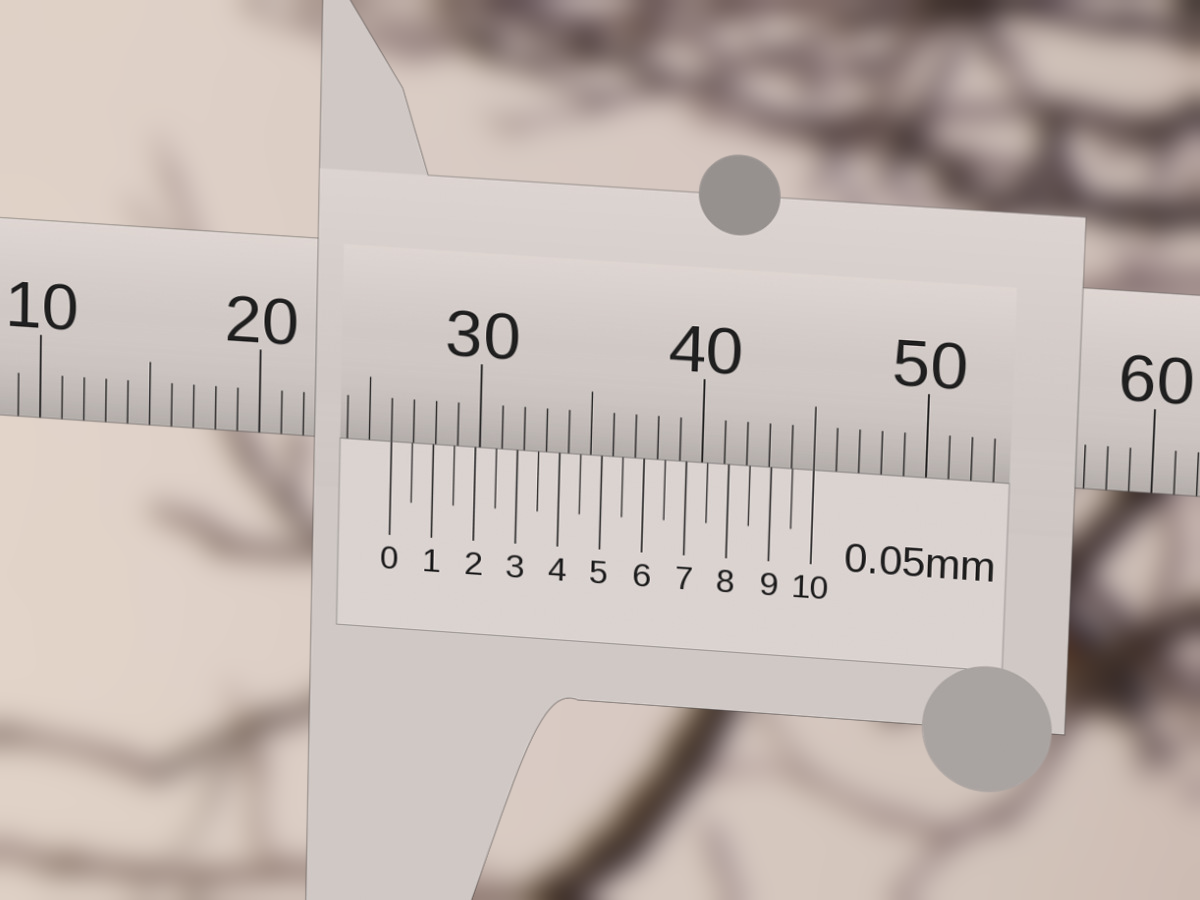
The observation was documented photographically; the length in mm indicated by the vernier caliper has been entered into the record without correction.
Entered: 26.0 mm
